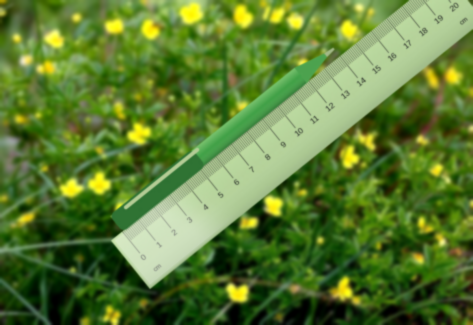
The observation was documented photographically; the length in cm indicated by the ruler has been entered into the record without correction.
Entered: 14 cm
